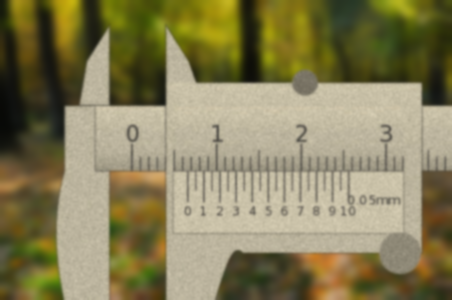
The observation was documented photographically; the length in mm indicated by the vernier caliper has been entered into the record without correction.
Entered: 6.6 mm
